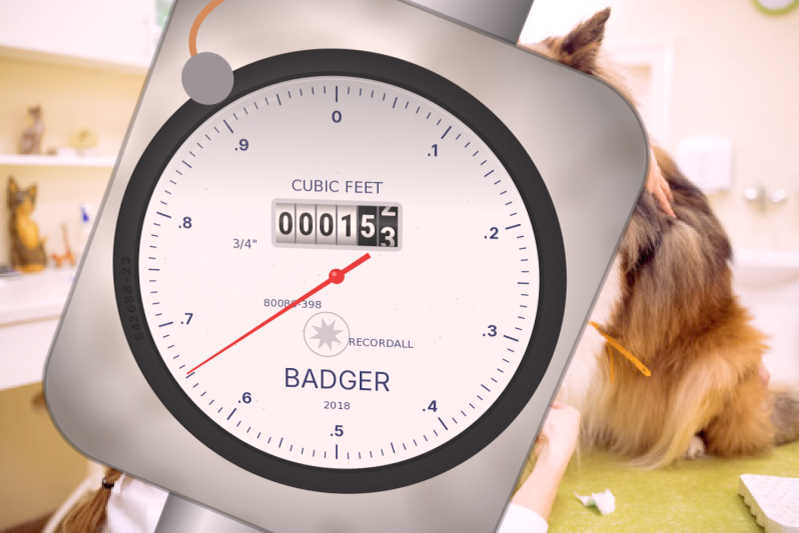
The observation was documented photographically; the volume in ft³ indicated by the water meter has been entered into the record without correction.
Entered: 152.65 ft³
